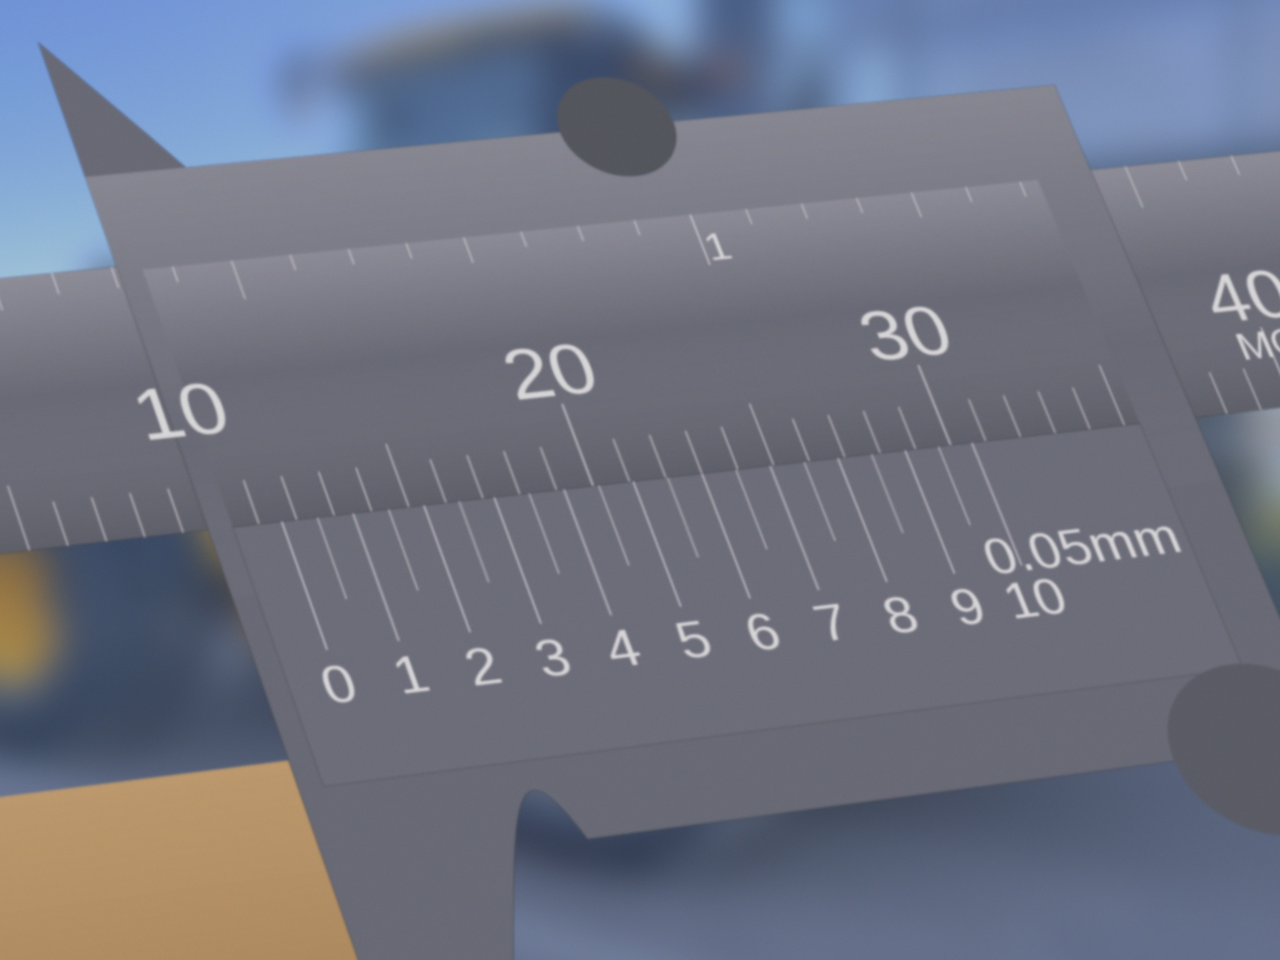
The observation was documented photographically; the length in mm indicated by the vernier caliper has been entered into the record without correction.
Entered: 11.60 mm
